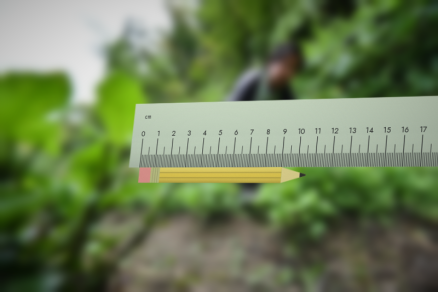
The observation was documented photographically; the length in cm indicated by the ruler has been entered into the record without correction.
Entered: 10.5 cm
